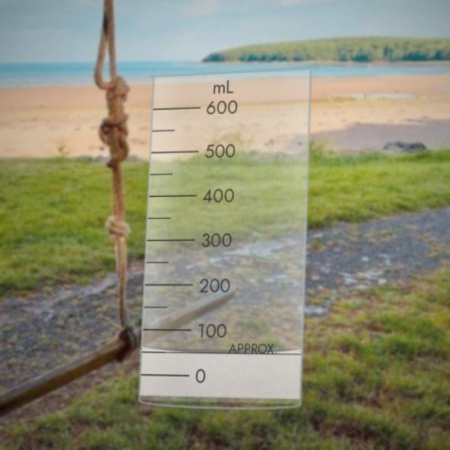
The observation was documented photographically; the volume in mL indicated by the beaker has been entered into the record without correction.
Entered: 50 mL
